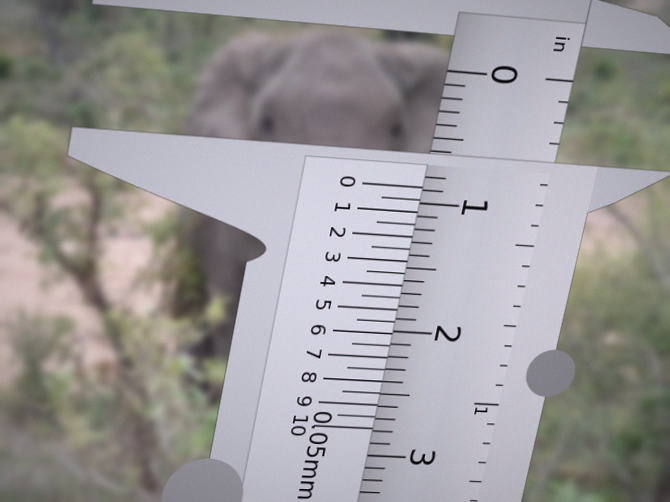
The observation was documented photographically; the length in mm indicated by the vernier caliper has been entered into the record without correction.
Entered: 8.8 mm
